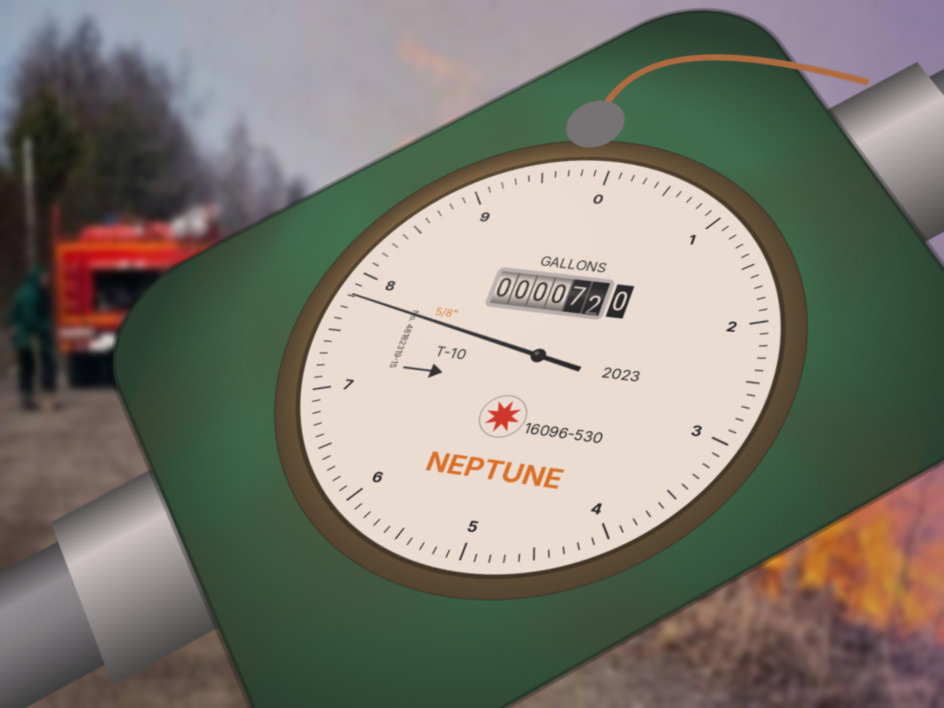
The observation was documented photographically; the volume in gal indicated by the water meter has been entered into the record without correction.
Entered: 717.8 gal
